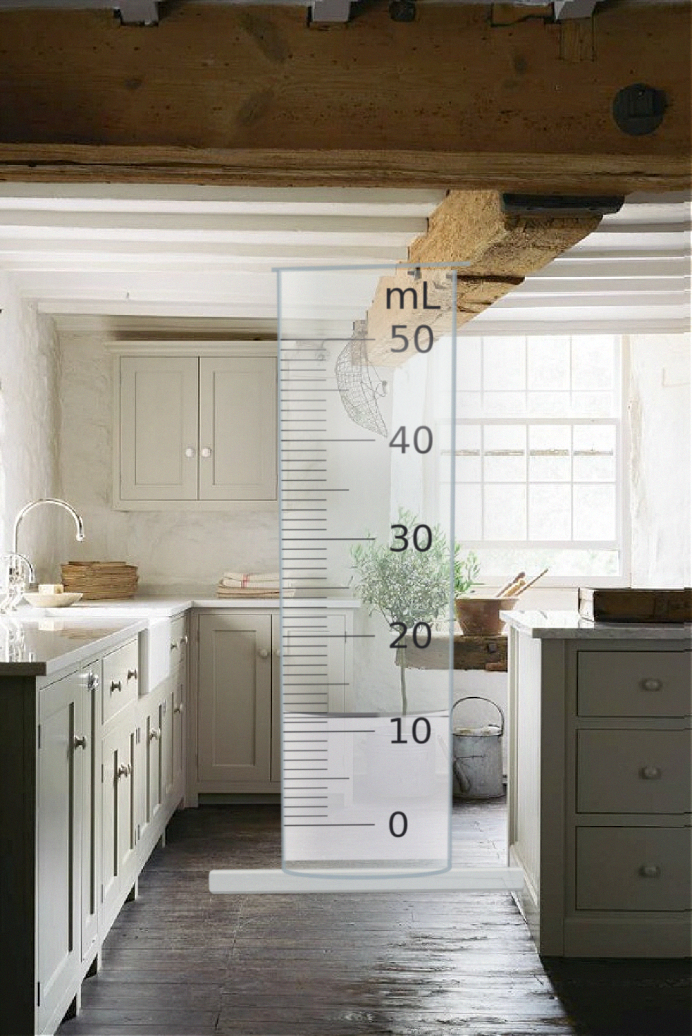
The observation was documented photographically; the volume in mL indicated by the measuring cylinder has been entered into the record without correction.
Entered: 11.5 mL
